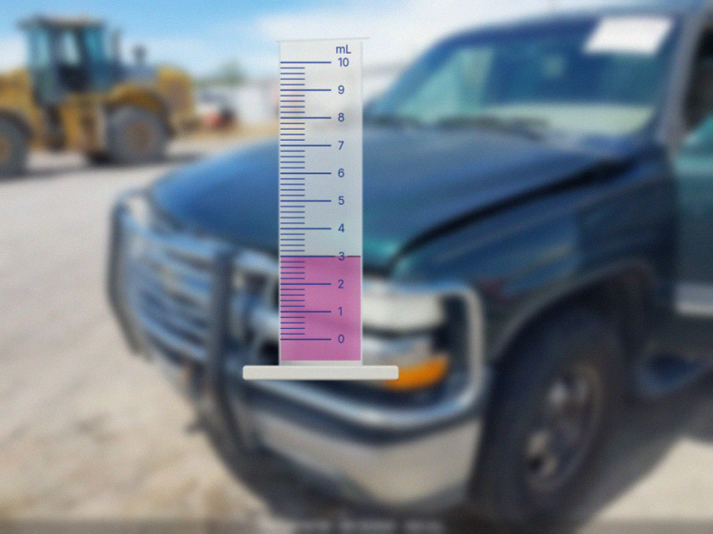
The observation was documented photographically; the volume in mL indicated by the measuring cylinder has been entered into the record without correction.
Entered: 3 mL
